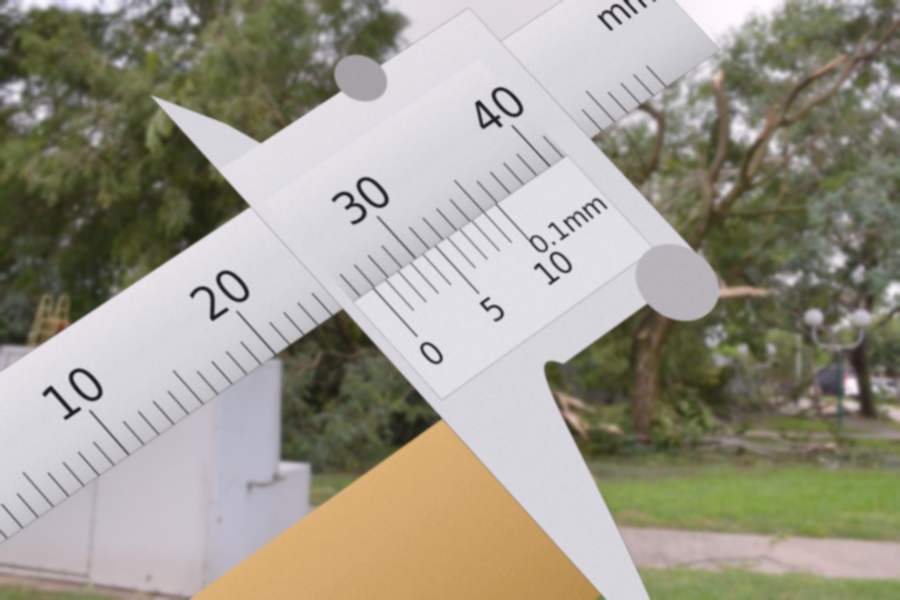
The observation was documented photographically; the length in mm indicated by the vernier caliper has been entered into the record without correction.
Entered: 26.9 mm
